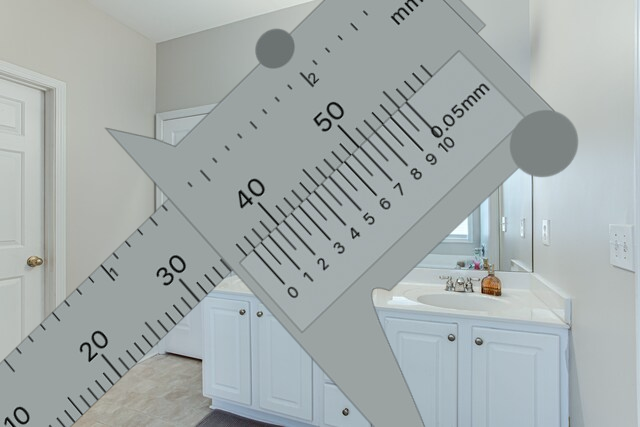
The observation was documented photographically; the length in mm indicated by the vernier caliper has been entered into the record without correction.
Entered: 36.8 mm
